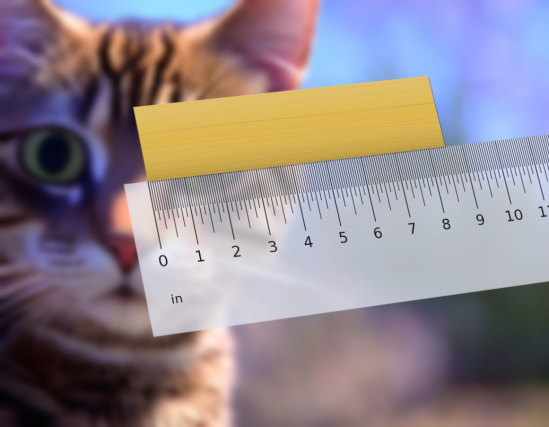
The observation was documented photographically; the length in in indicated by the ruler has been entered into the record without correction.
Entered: 8.5 in
